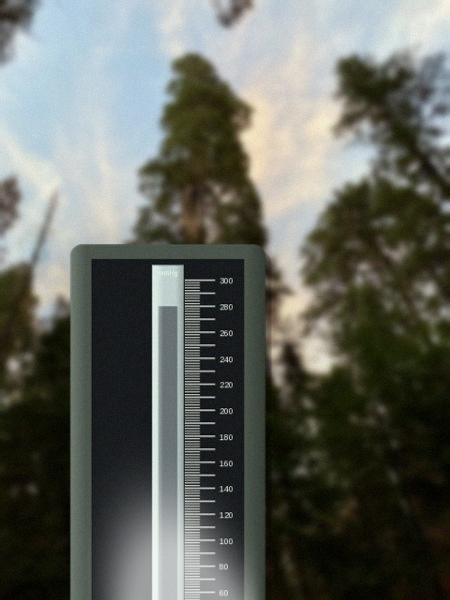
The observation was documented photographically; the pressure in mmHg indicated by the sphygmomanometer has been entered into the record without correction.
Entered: 280 mmHg
